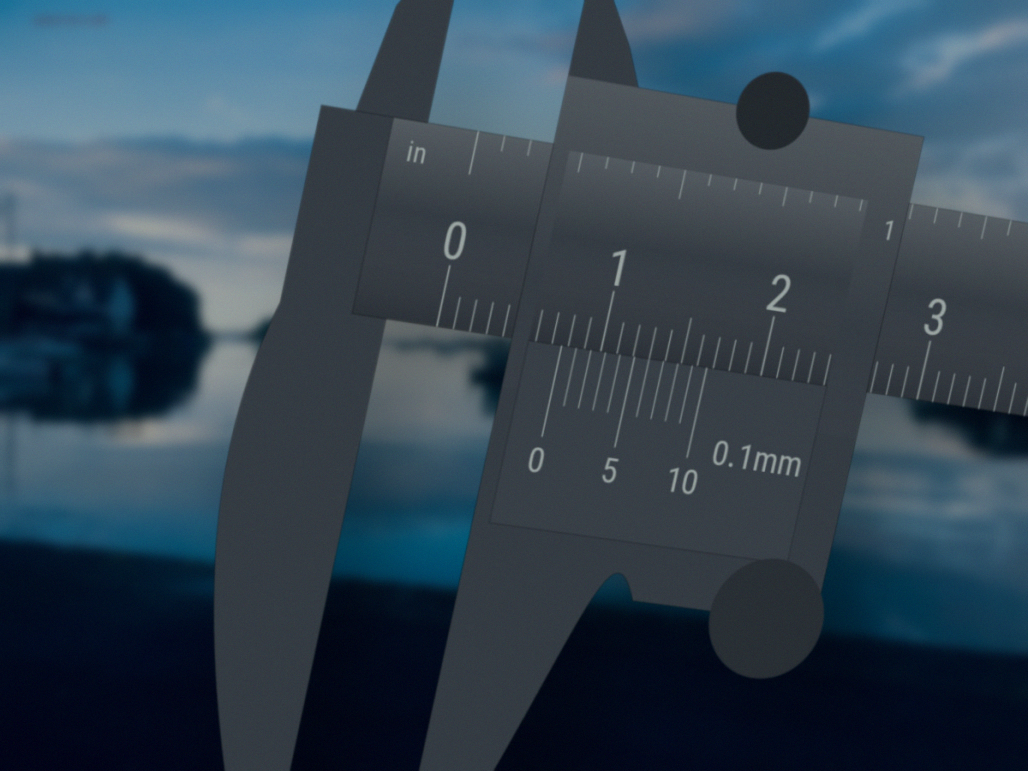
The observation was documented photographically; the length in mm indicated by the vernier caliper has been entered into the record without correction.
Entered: 7.6 mm
